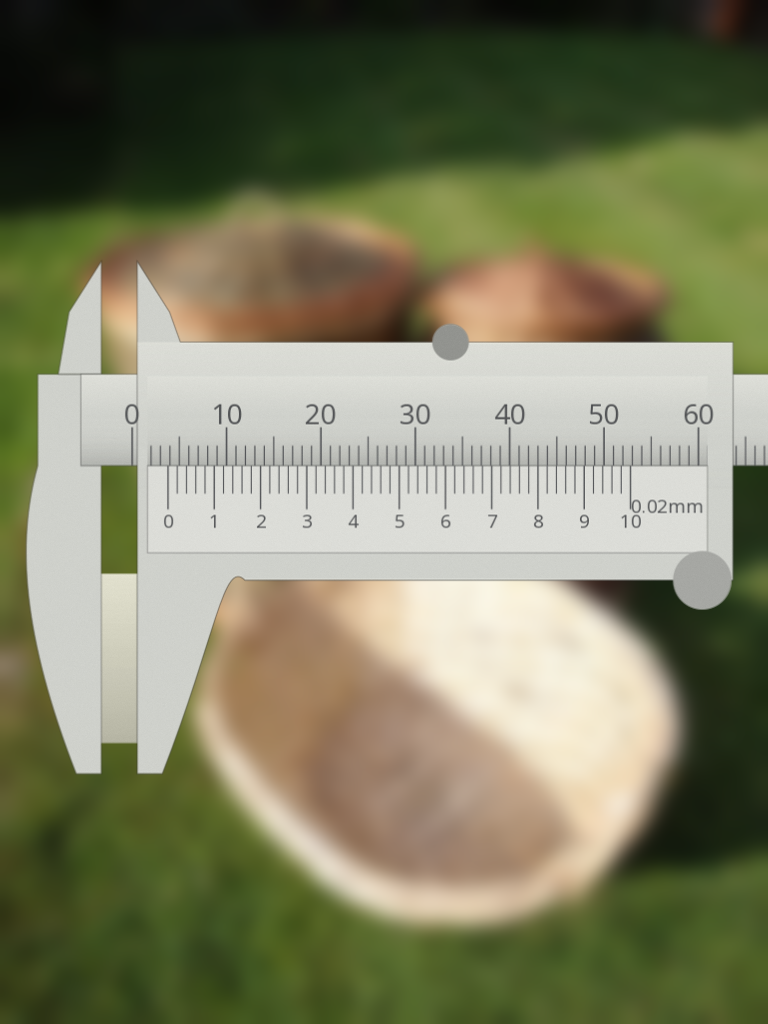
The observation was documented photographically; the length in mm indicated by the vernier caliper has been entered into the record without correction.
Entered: 3.8 mm
